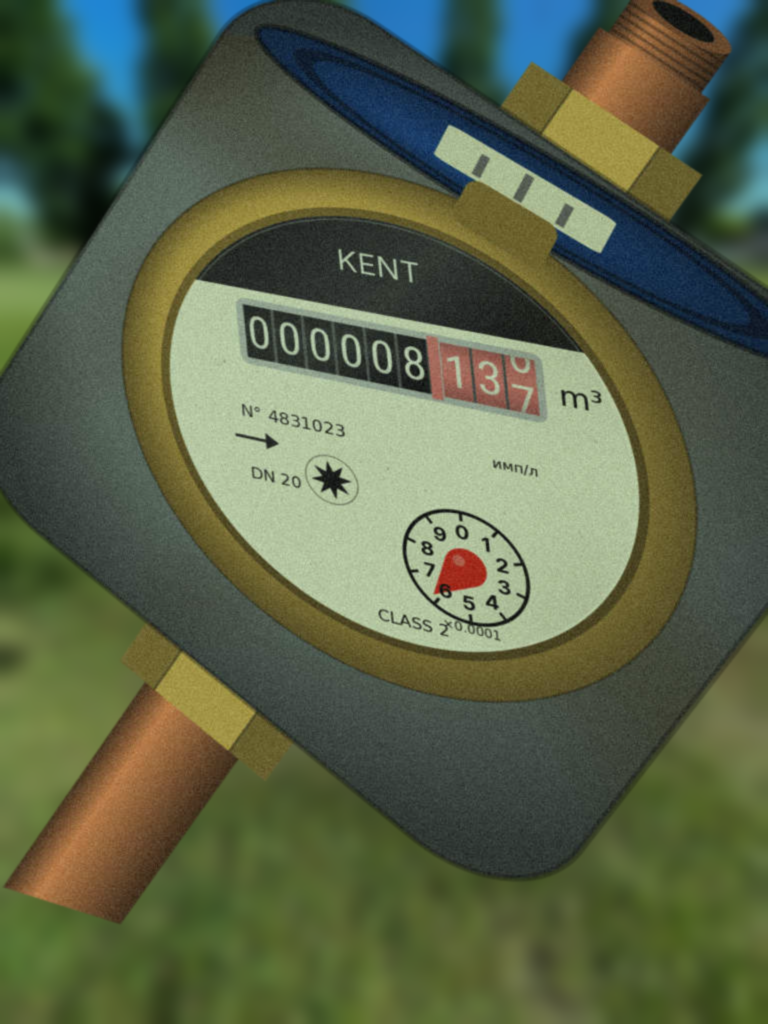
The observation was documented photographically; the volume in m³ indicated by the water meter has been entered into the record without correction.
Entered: 8.1366 m³
